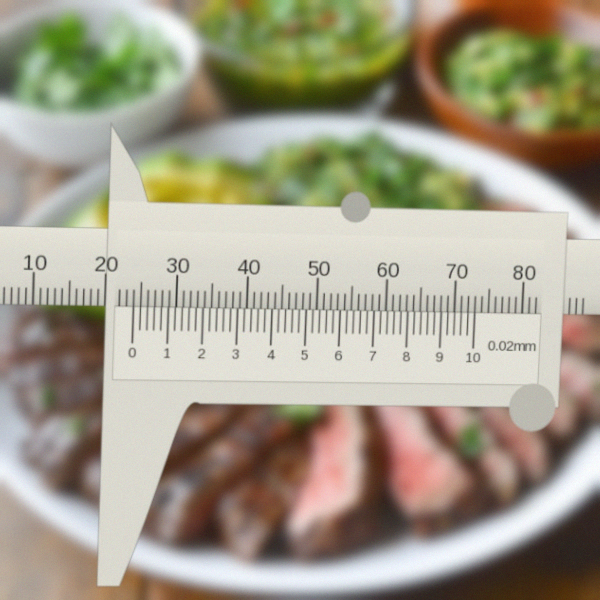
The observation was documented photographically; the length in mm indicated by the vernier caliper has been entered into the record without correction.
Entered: 24.0 mm
